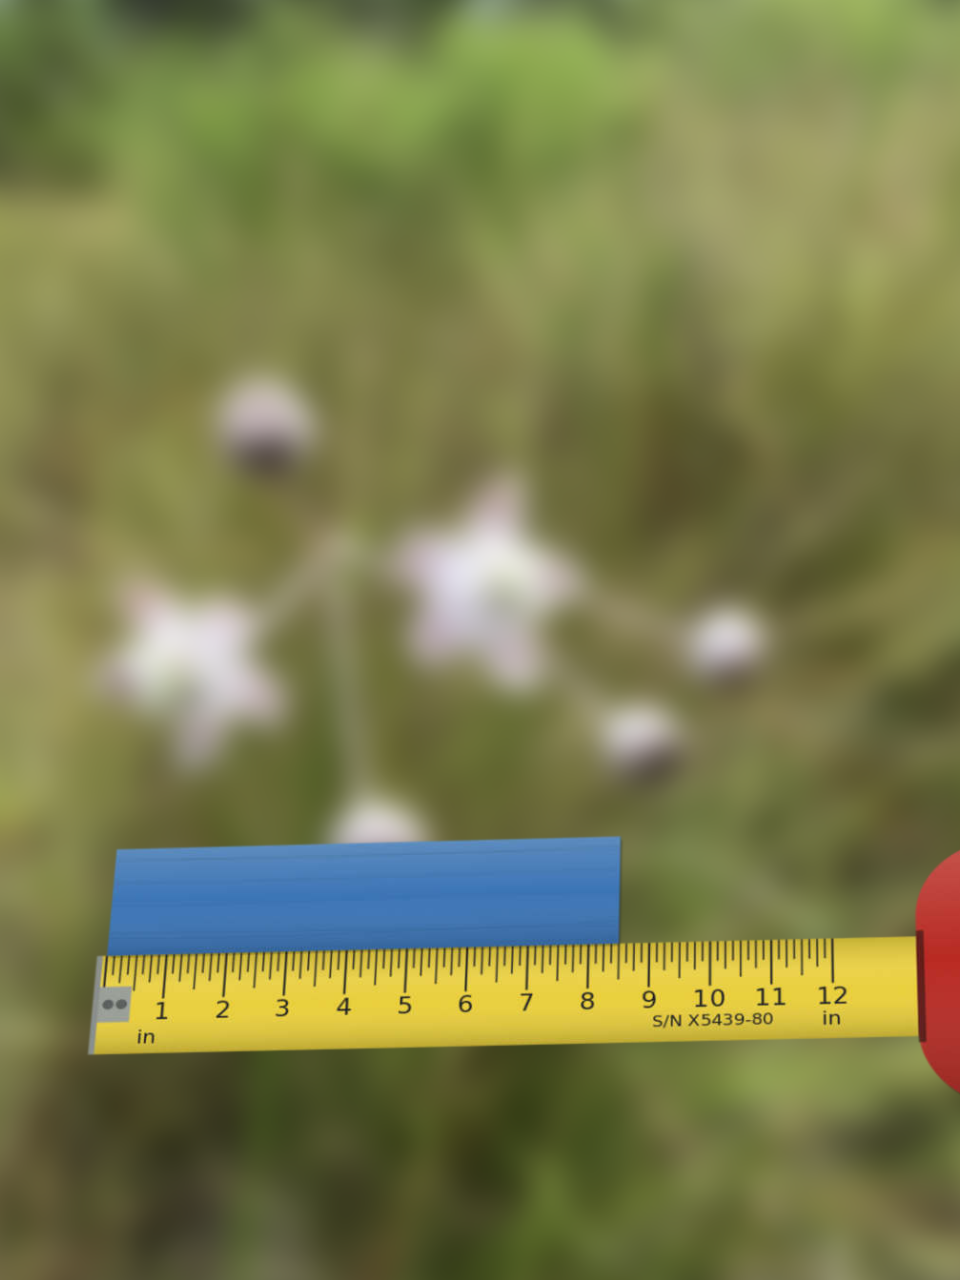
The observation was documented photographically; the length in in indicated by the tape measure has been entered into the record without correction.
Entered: 8.5 in
